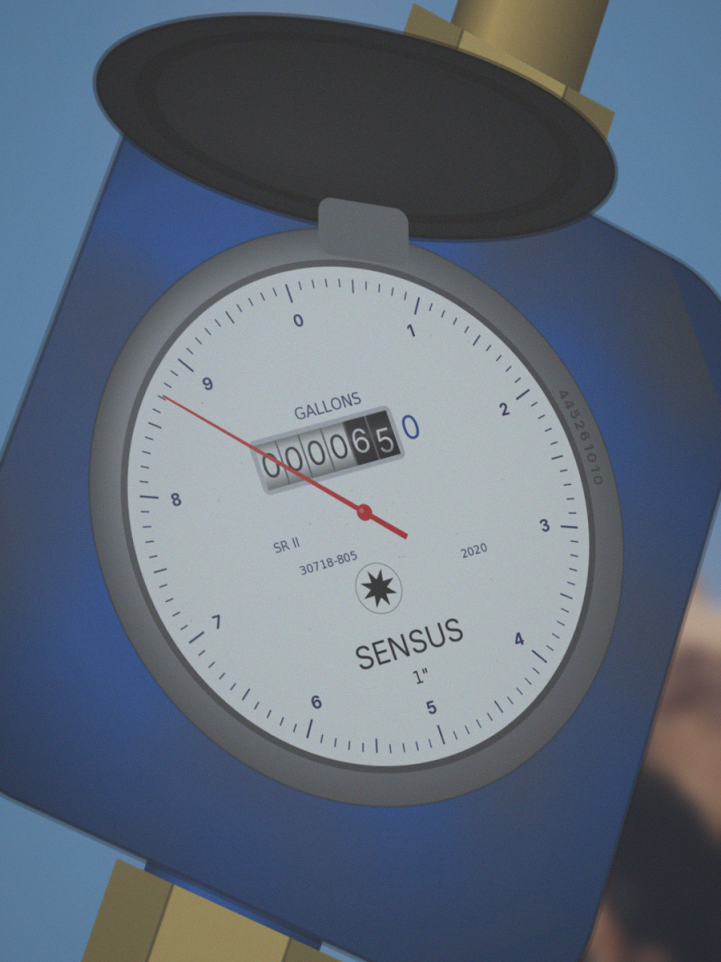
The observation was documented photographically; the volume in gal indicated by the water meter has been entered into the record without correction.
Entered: 648.7 gal
